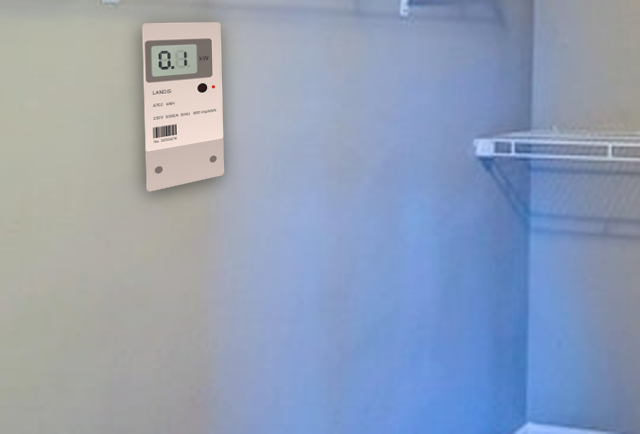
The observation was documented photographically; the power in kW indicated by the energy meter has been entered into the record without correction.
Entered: 0.1 kW
